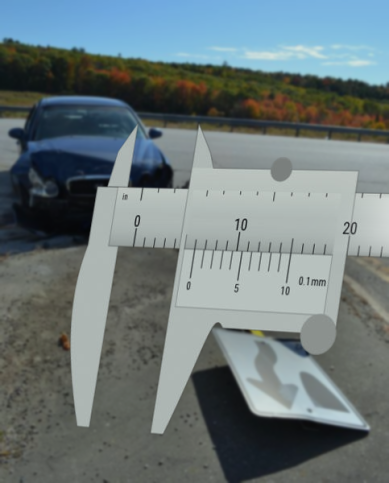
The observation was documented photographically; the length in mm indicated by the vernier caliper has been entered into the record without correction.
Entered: 6.0 mm
